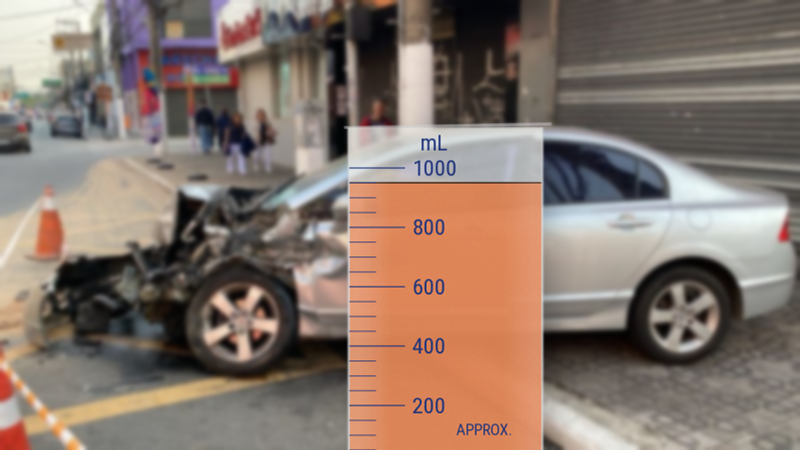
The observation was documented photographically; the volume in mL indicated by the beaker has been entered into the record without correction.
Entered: 950 mL
